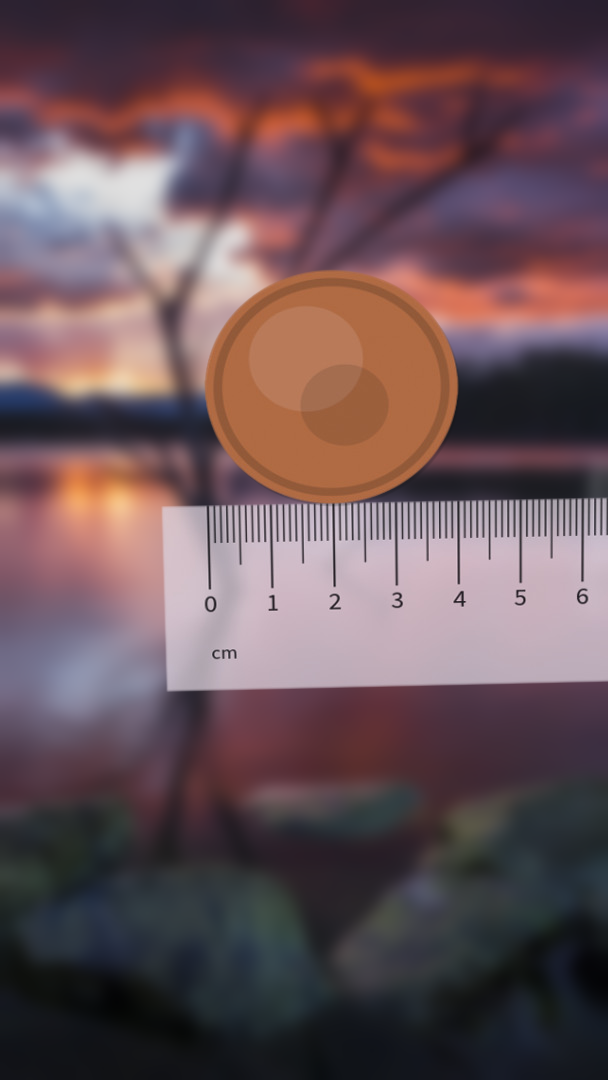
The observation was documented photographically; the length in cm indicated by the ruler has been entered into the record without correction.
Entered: 4 cm
